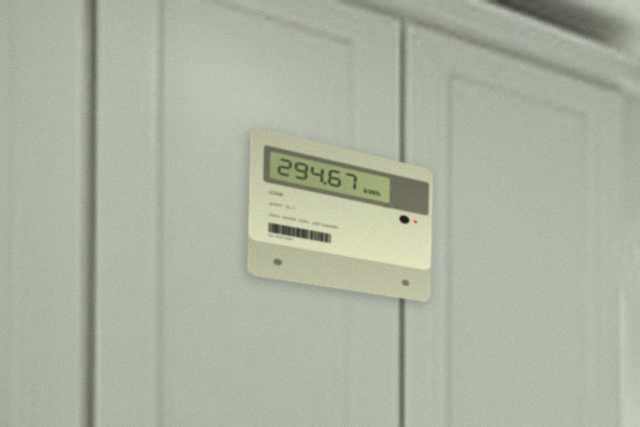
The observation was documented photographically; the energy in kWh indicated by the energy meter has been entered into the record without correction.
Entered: 294.67 kWh
